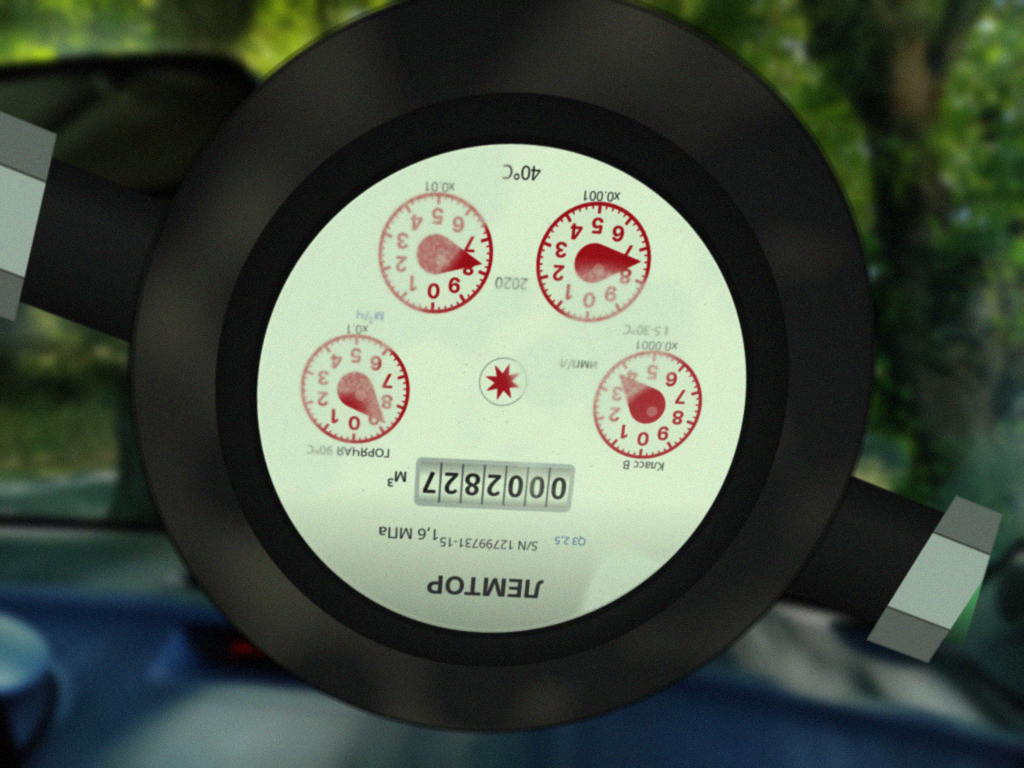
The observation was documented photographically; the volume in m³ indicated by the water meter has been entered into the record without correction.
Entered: 2827.8773 m³
